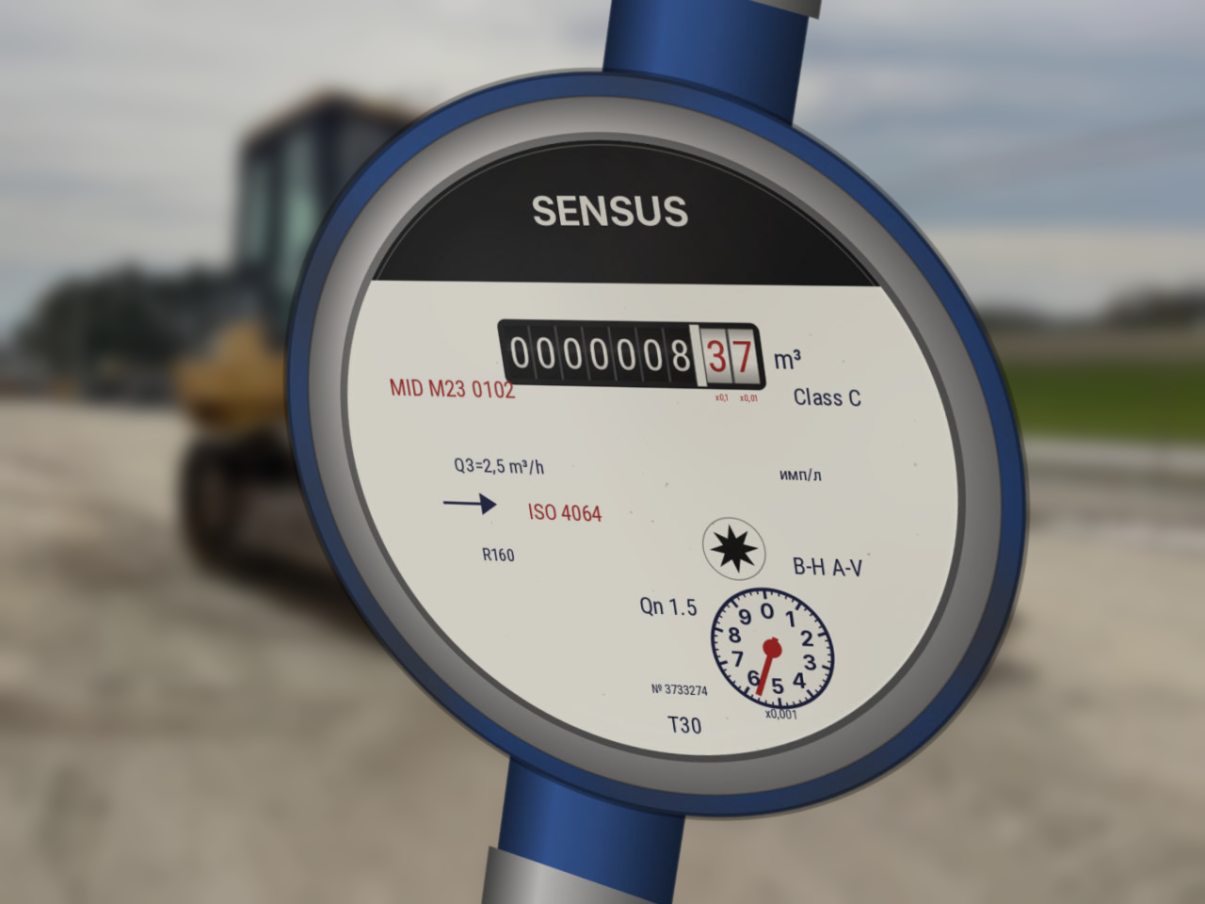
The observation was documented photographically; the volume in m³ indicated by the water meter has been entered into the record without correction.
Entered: 8.375 m³
